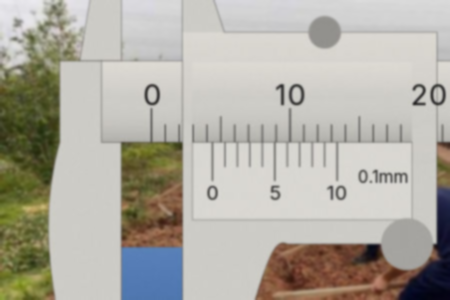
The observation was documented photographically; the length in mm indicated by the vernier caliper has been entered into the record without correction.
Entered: 4.4 mm
